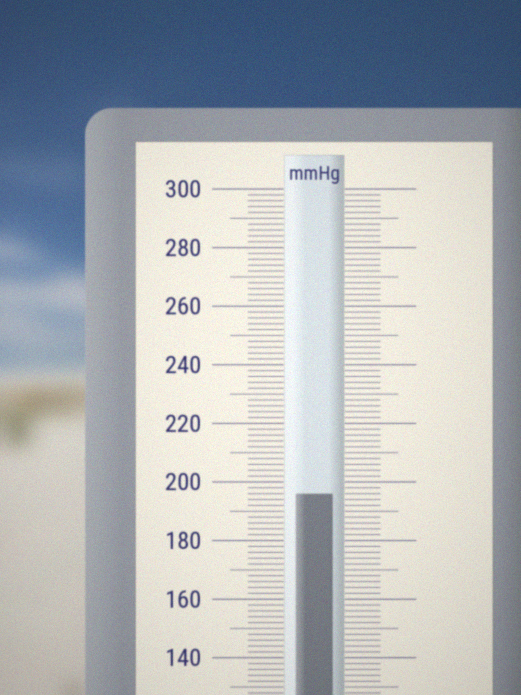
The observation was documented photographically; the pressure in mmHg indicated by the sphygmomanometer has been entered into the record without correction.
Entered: 196 mmHg
